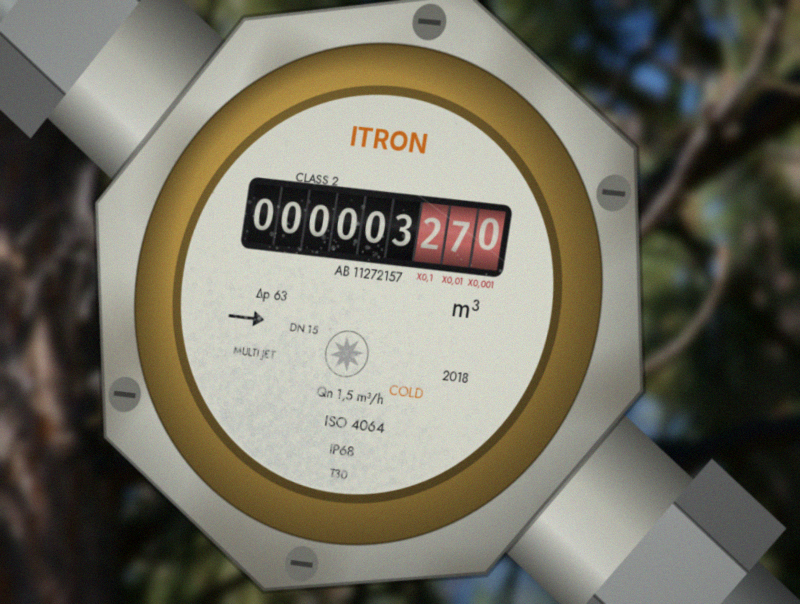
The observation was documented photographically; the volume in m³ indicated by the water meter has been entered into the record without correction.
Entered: 3.270 m³
